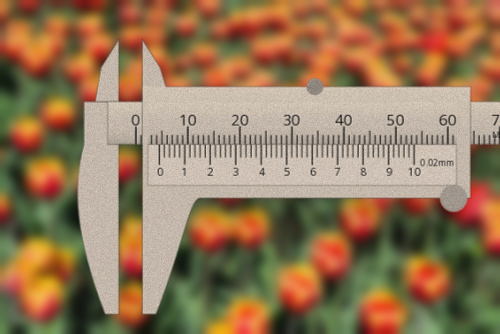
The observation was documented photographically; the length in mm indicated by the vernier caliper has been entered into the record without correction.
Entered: 4.5 mm
